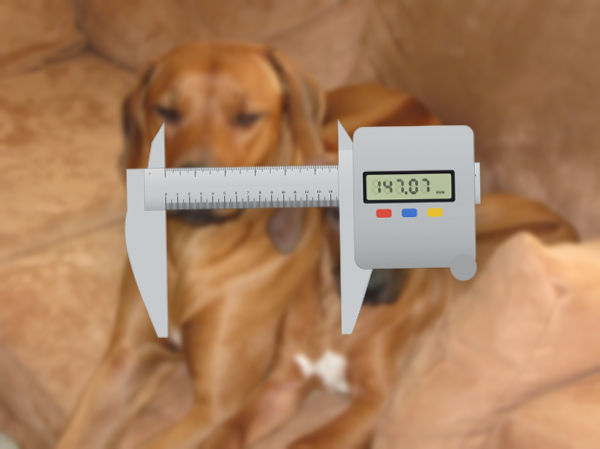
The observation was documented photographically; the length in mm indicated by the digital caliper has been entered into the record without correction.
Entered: 147.07 mm
